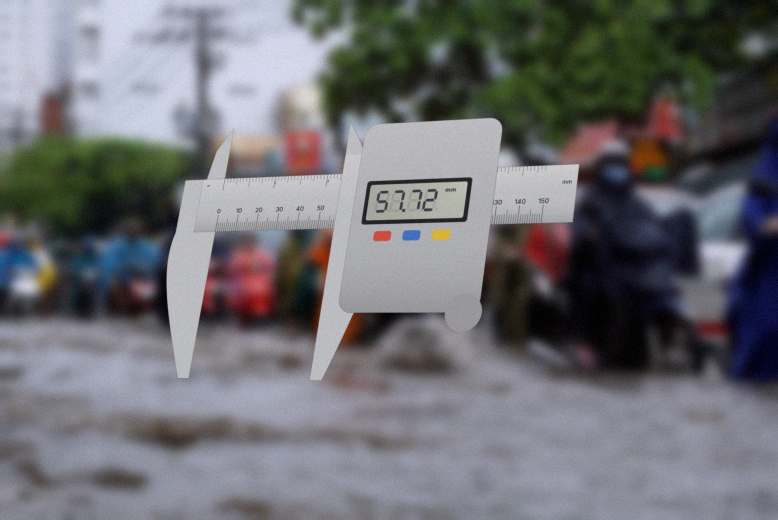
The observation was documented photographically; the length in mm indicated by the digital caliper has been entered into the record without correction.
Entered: 57.72 mm
